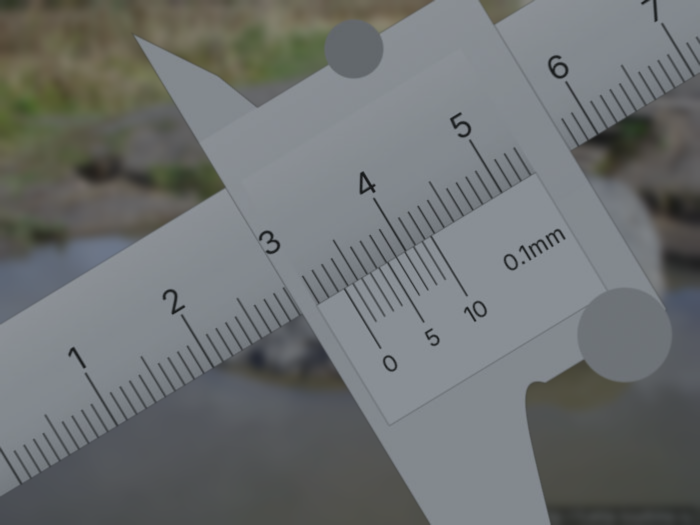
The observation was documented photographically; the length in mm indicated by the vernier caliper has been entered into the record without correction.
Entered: 33.6 mm
